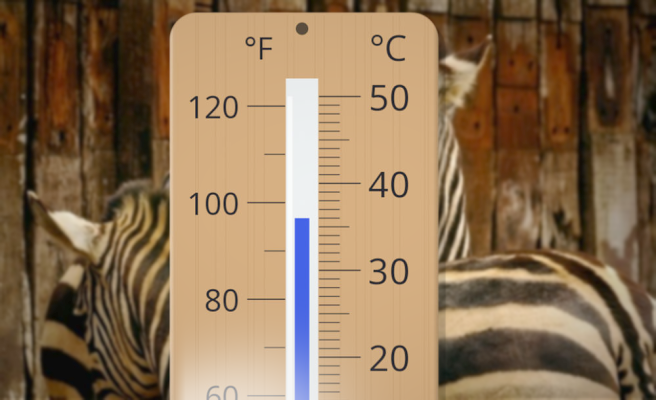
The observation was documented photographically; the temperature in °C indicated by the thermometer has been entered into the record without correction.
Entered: 36 °C
